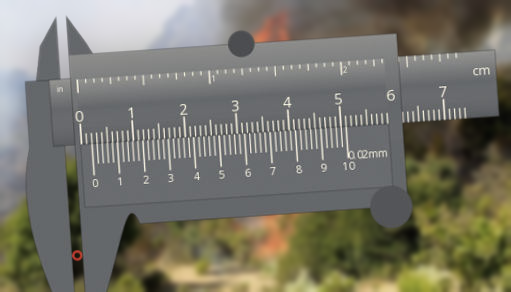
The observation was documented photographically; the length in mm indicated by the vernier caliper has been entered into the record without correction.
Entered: 2.0 mm
